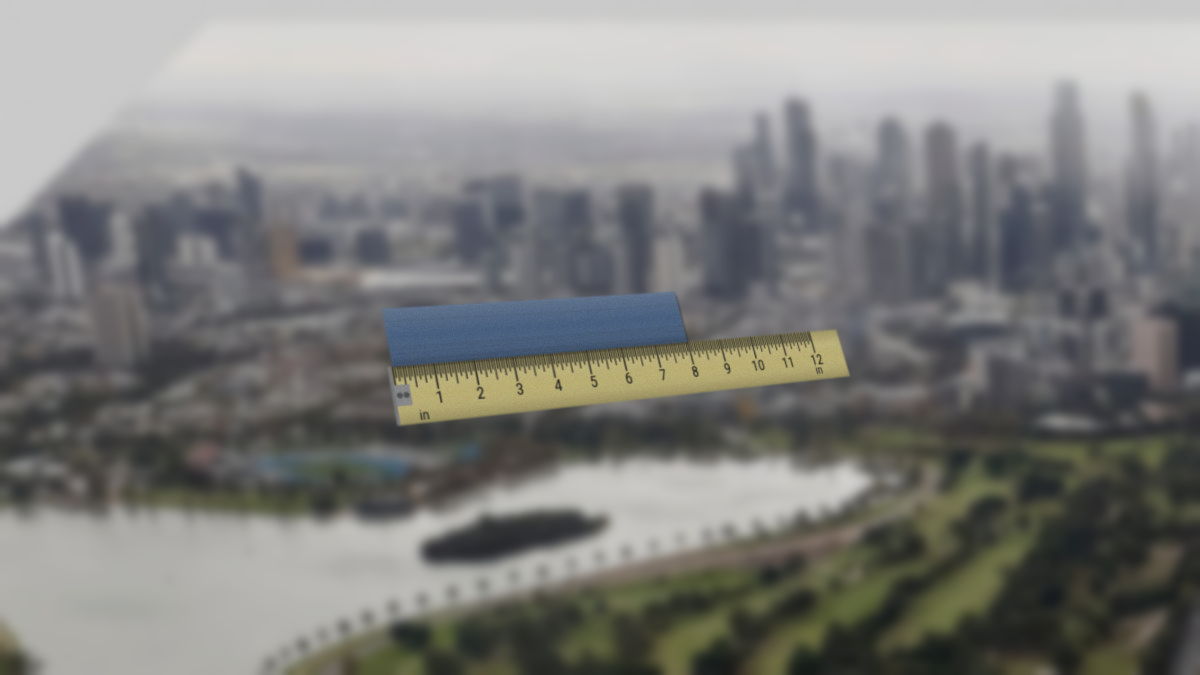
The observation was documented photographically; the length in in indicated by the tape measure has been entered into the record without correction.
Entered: 8 in
